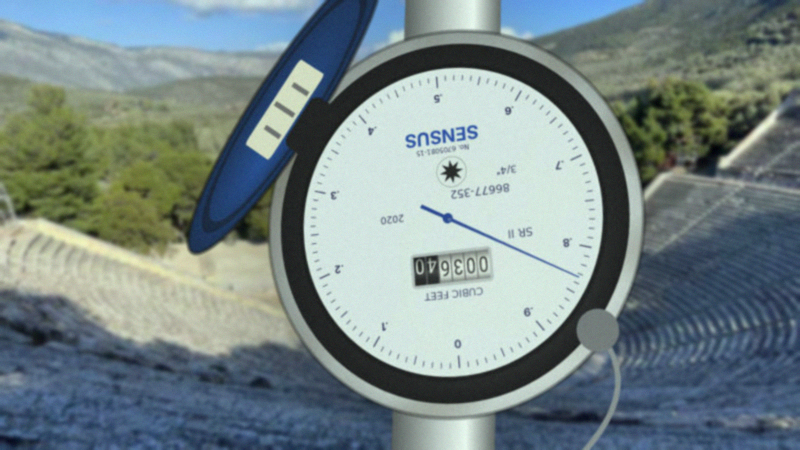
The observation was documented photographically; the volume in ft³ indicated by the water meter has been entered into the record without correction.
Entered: 3639.83 ft³
